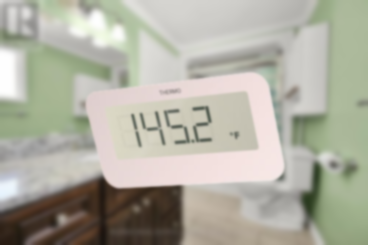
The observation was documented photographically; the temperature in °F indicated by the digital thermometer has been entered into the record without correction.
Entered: 145.2 °F
